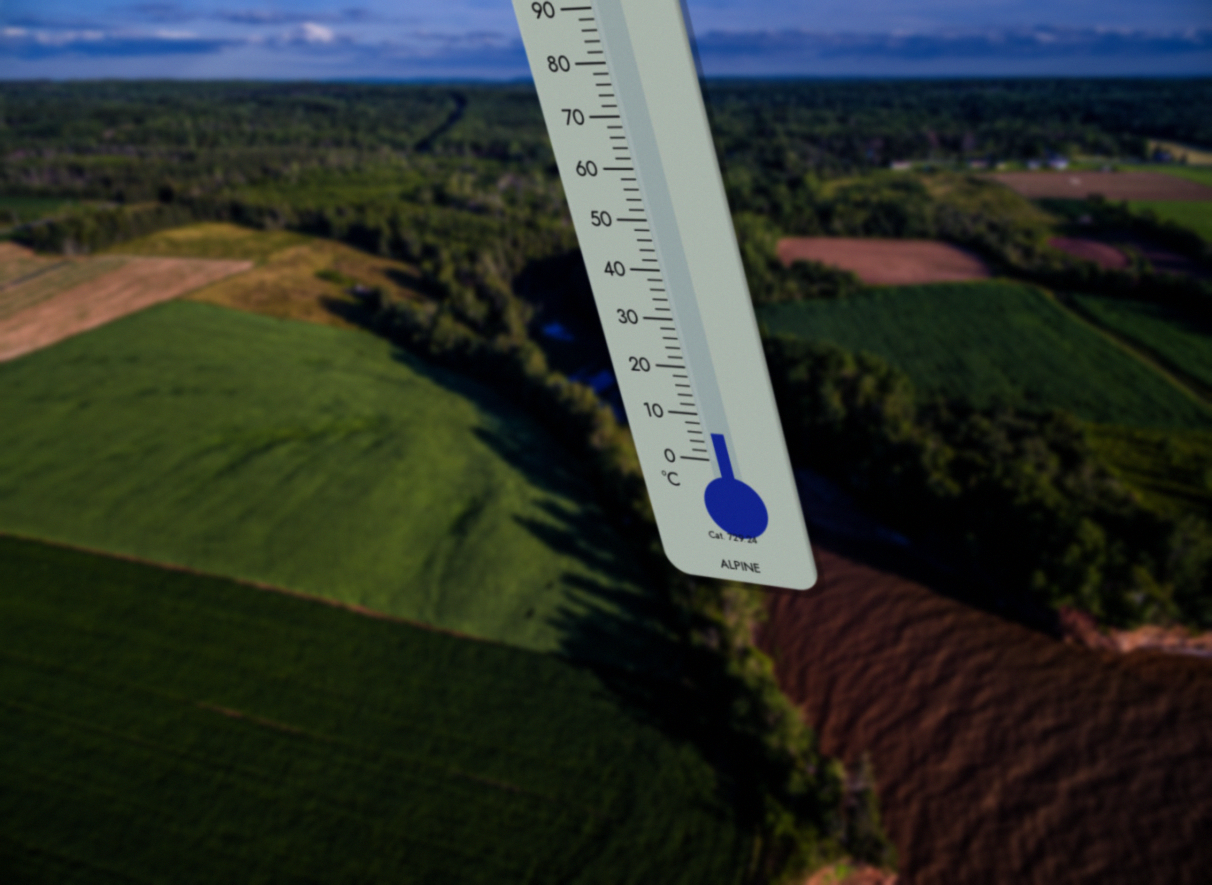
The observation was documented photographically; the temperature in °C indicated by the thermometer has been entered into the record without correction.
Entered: 6 °C
